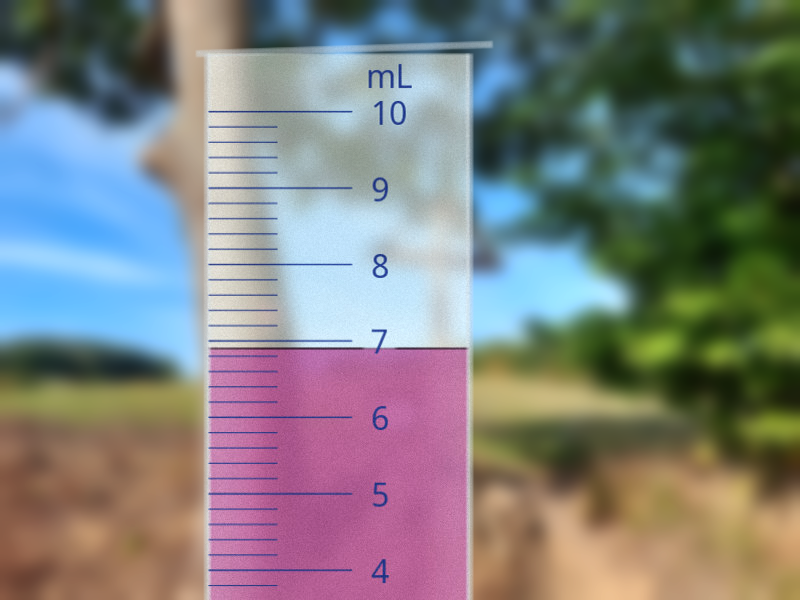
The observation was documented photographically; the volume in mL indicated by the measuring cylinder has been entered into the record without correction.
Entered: 6.9 mL
